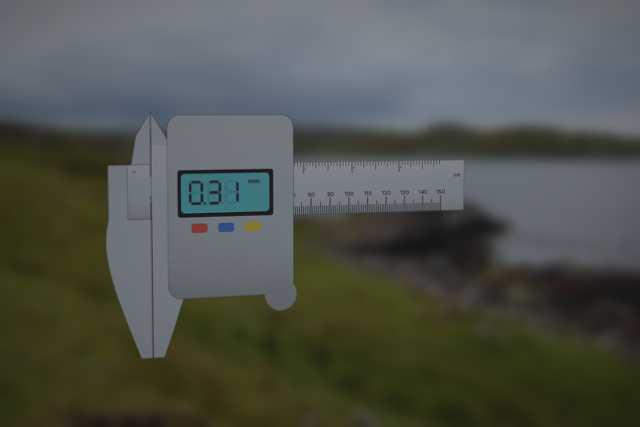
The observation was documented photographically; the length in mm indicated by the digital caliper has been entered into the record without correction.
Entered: 0.31 mm
